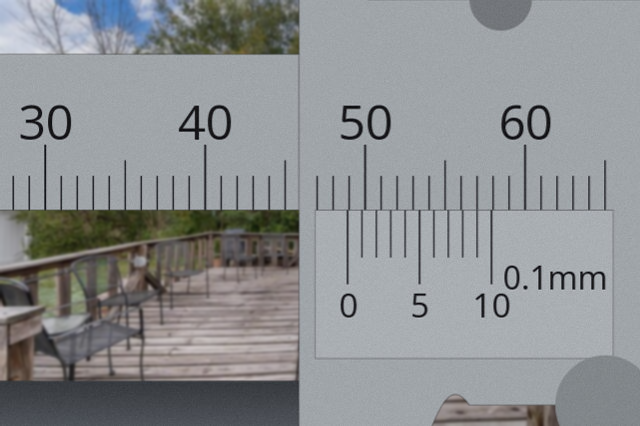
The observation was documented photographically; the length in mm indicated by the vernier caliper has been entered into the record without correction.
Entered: 48.9 mm
